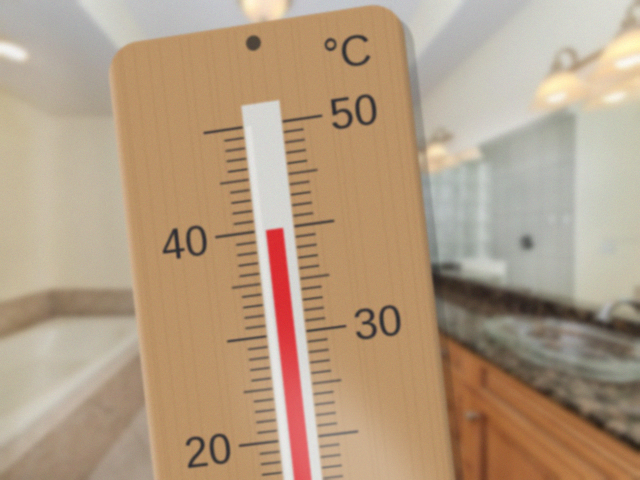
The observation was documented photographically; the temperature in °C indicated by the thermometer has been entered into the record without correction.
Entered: 40 °C
